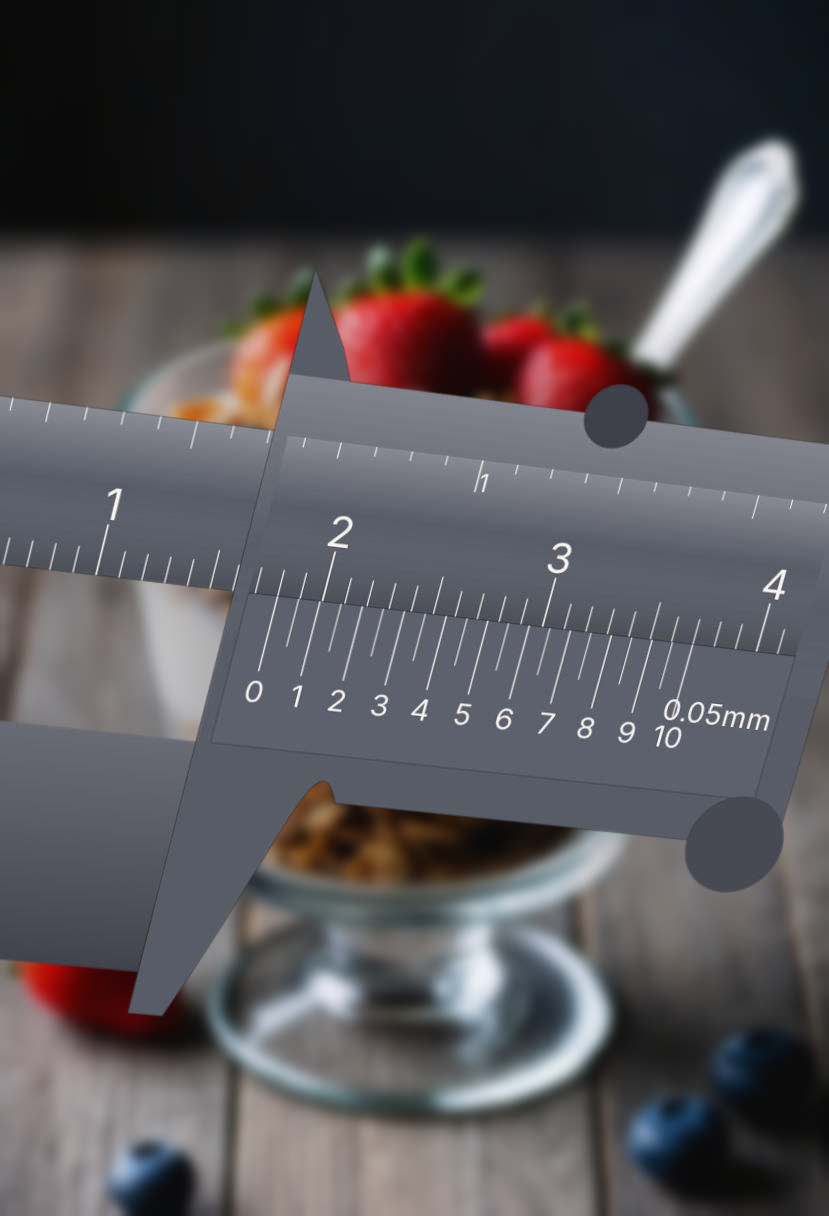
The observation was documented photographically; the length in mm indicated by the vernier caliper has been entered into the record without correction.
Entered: 18.0 mm
